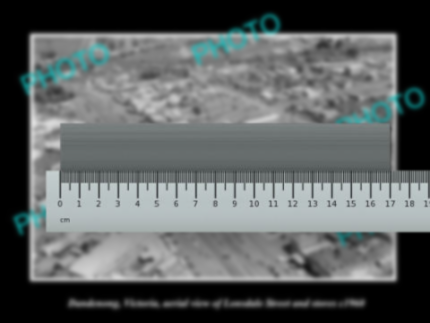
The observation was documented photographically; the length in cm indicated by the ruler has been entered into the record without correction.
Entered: 17 cm
